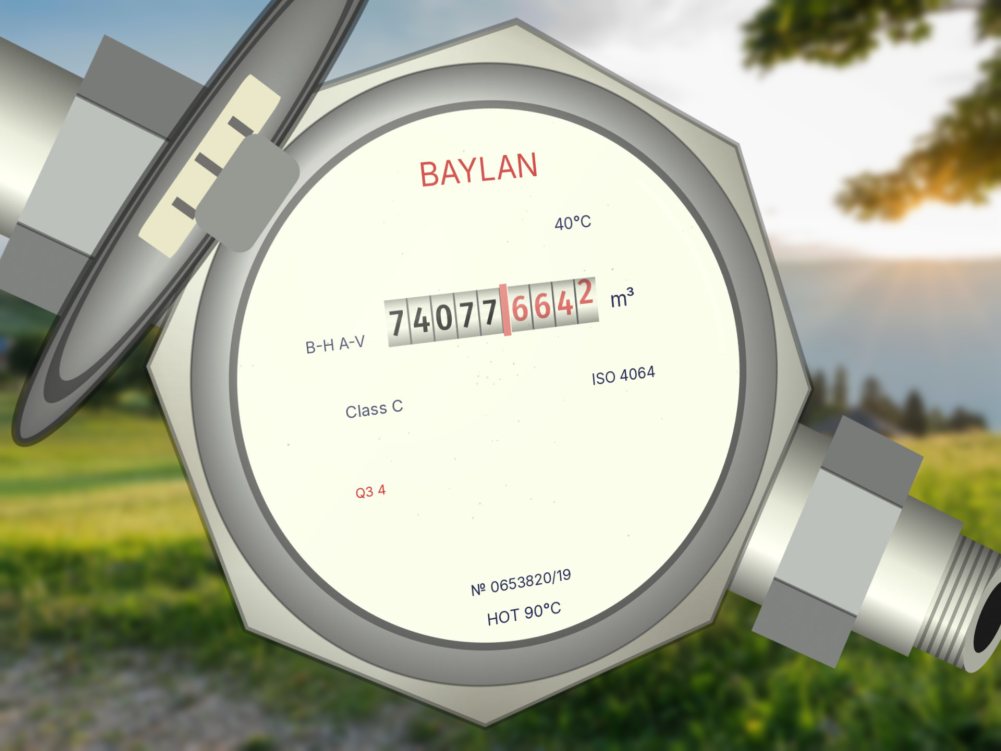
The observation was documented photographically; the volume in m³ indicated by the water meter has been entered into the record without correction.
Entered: 74077.6642 m³
